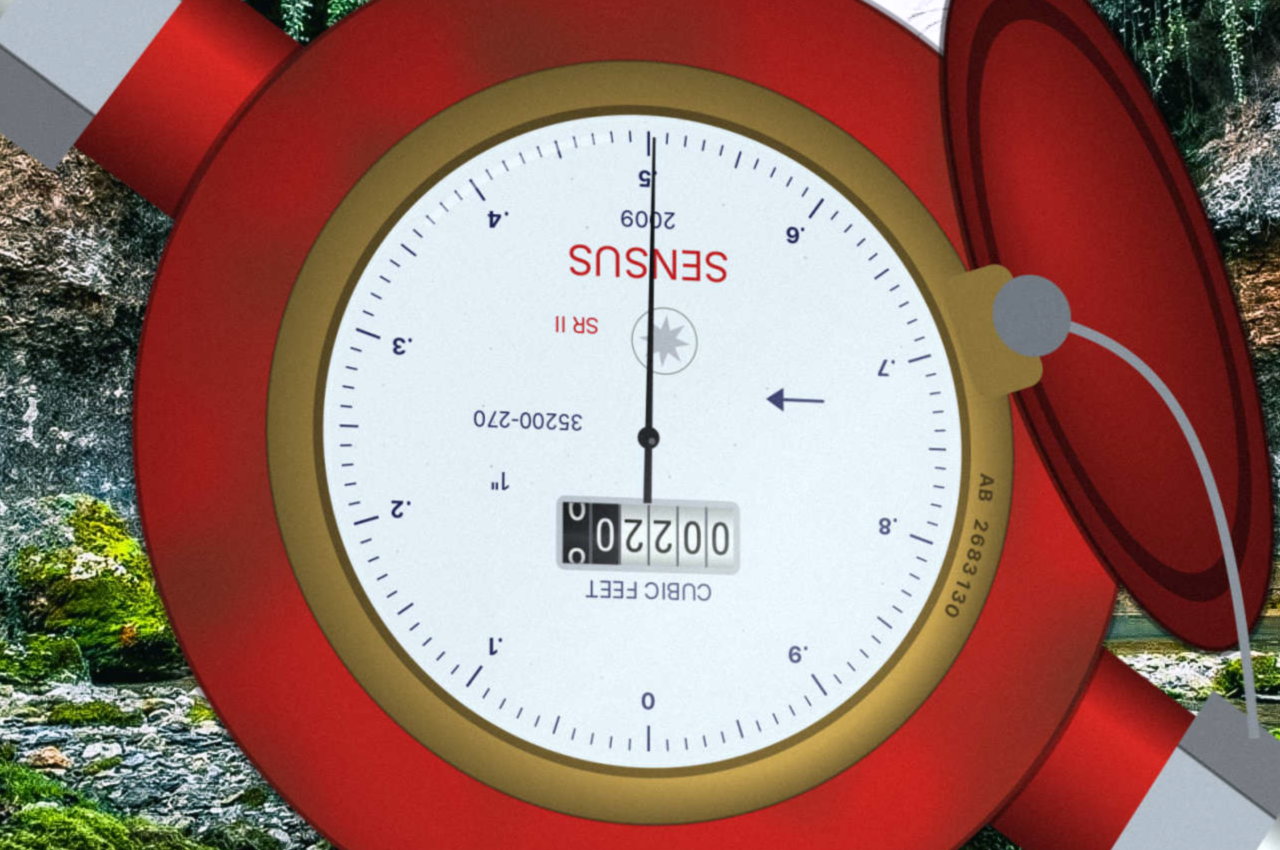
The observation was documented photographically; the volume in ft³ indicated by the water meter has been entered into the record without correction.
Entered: 2208.50 ft³
